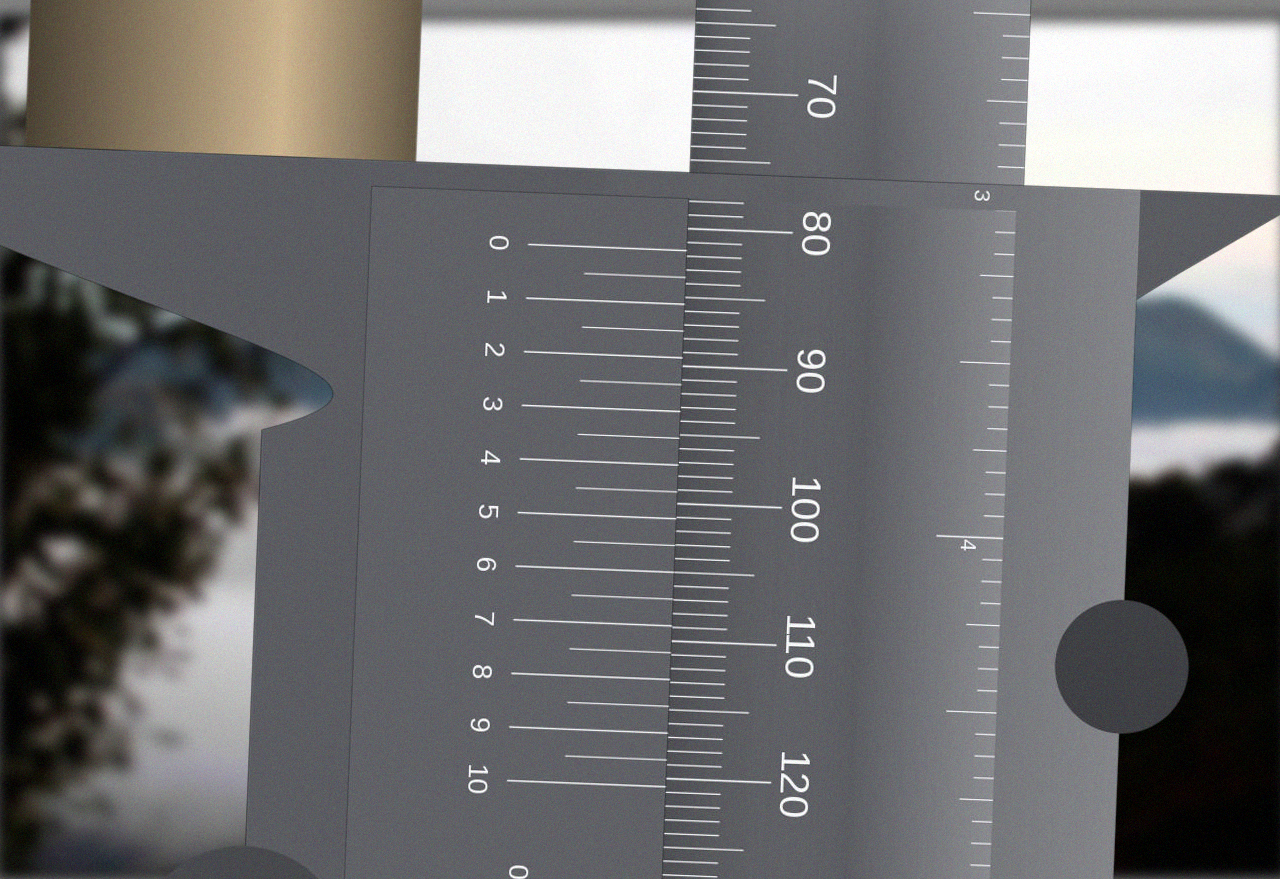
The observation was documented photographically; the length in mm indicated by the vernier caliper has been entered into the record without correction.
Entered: 81.6 mm
